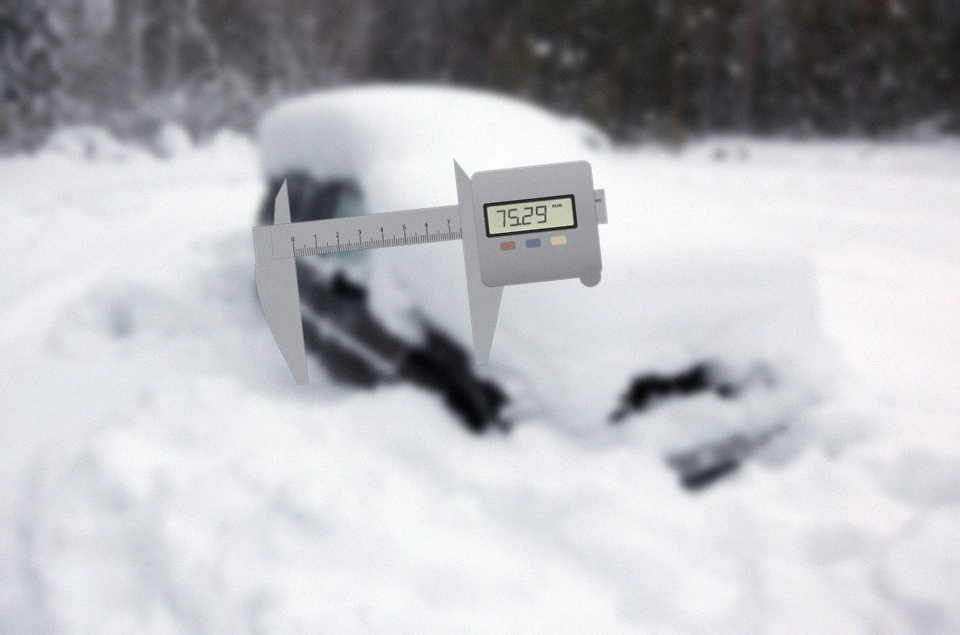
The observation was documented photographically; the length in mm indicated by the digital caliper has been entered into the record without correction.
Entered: 75.29 mm
